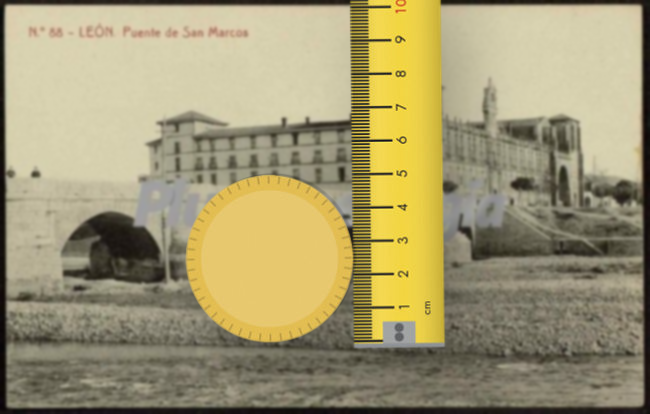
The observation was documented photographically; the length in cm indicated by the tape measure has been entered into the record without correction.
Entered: 5 cm
